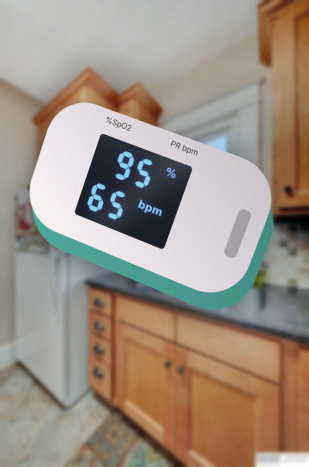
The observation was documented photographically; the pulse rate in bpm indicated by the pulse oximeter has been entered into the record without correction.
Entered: 65 bpm
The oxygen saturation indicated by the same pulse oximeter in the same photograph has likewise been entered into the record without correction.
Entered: 95 %
